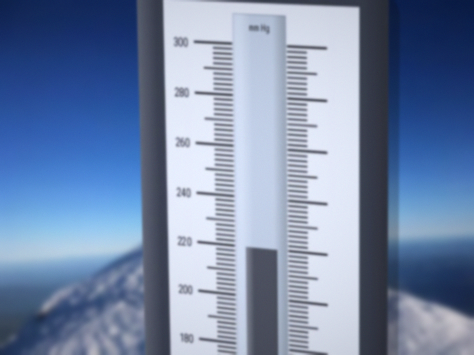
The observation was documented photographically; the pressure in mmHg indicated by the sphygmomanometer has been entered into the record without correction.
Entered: 220 mmHg
